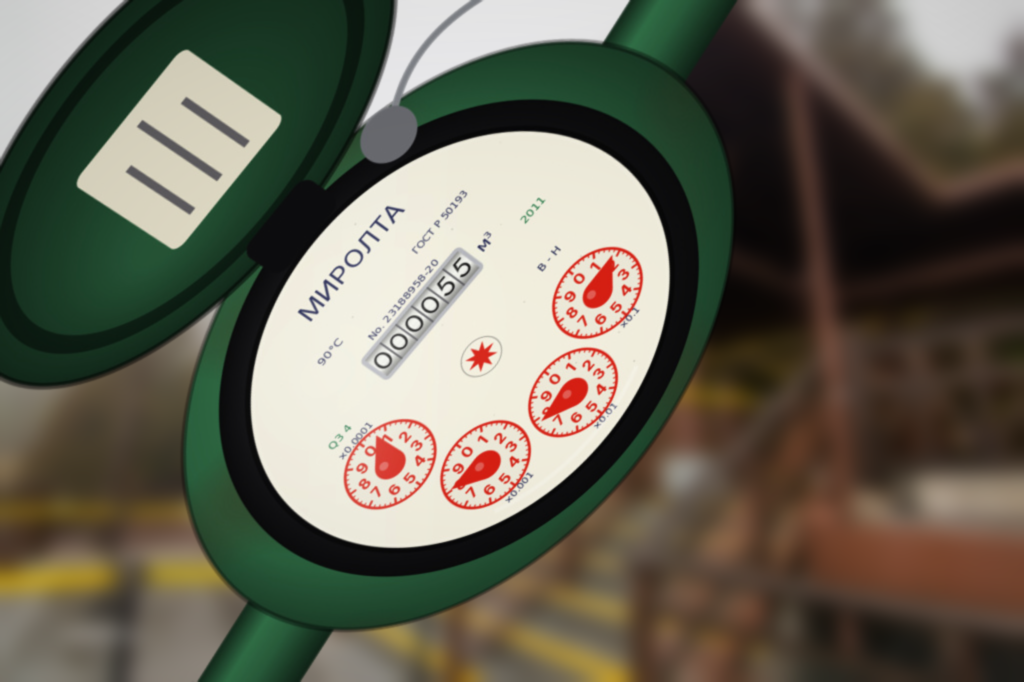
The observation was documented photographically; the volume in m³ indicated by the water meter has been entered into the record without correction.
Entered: 55.1780 m³
